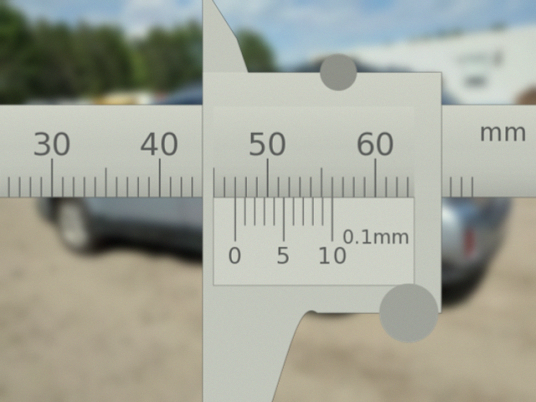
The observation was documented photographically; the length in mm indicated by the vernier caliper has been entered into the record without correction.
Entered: 47.0 mm
